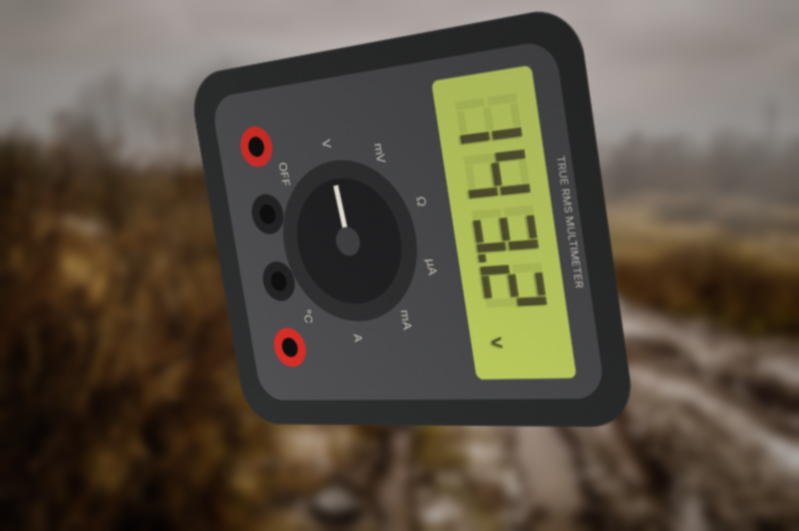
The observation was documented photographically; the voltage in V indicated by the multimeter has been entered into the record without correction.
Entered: 143.2 V
